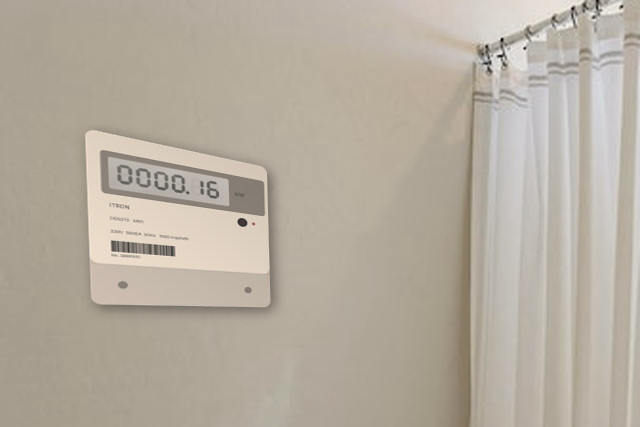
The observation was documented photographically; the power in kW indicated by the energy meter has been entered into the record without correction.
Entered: 0.16 kW
